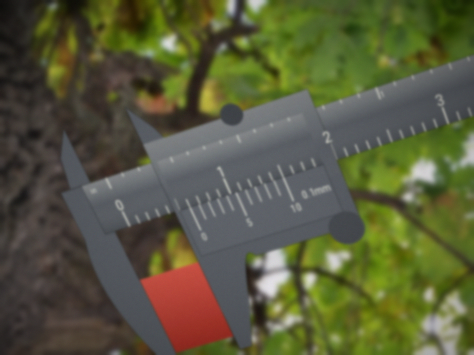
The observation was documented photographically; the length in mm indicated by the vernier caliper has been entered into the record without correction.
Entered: 6.0 mm
